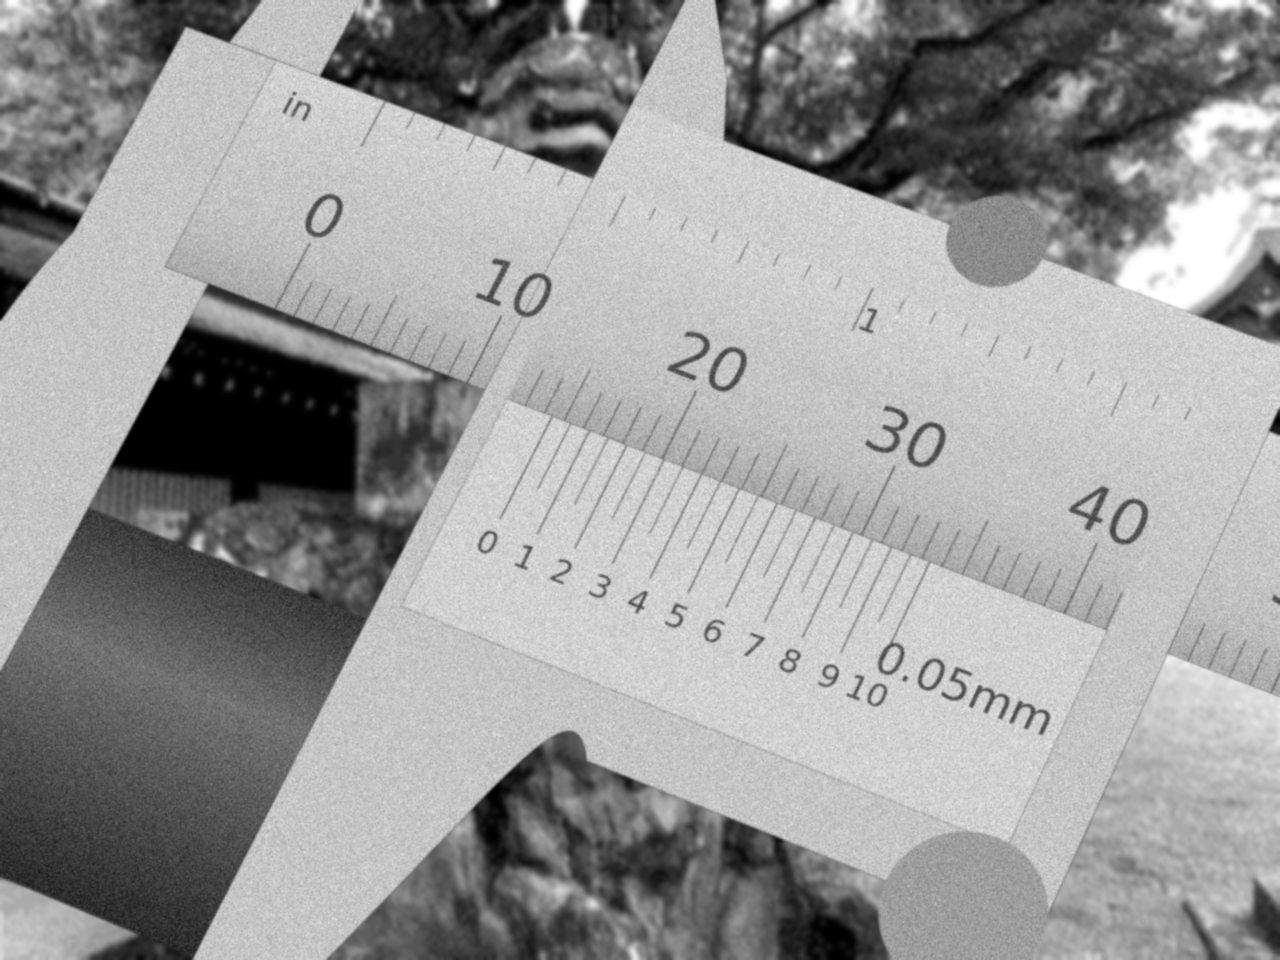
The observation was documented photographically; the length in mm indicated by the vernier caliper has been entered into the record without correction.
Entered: 14.4 mm
